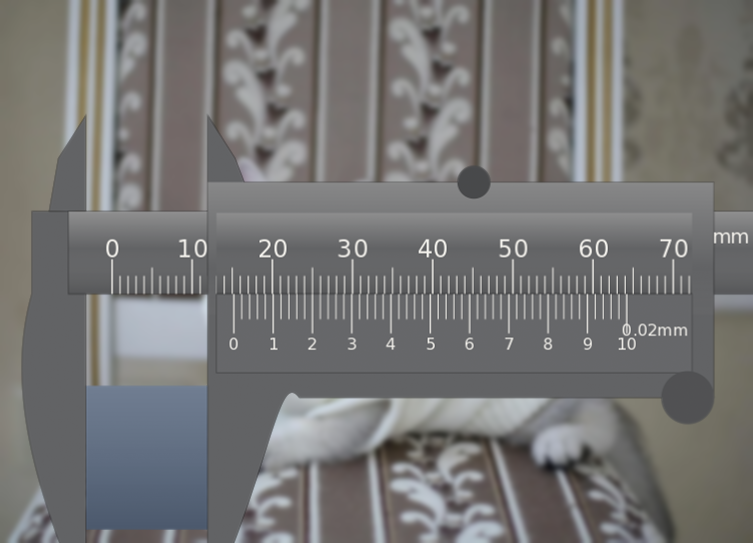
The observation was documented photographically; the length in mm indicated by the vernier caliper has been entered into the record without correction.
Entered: 15.2 mm
